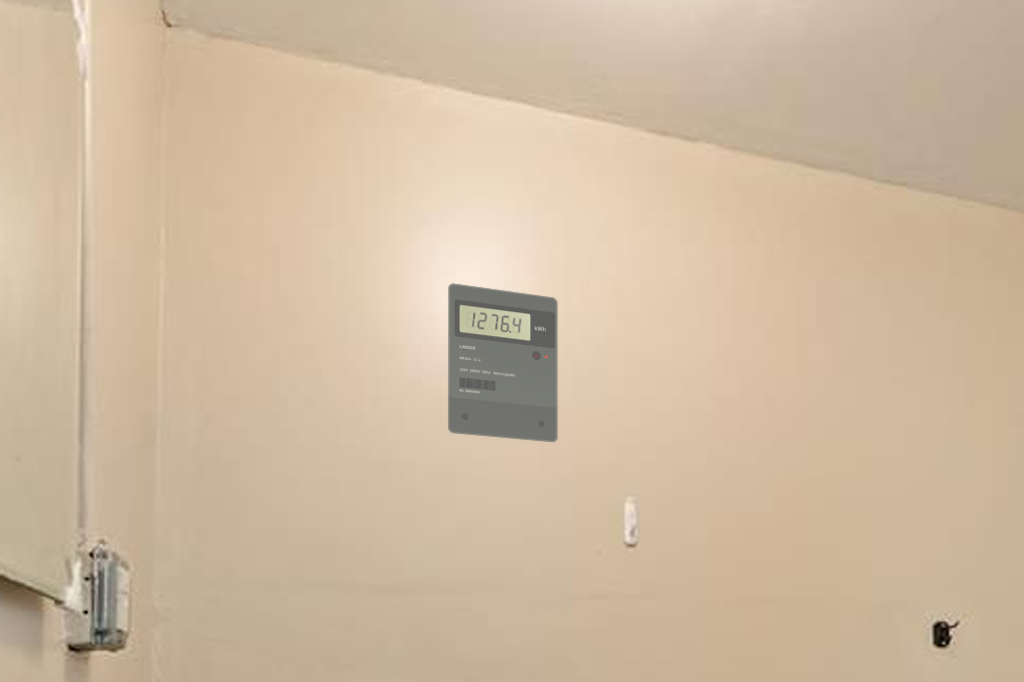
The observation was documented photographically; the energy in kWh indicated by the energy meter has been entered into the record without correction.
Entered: 1276.4 kWh
